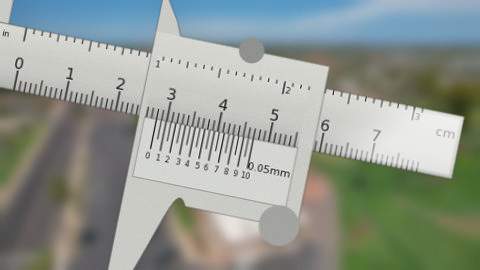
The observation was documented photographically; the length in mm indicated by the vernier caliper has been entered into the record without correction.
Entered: 28.0 mm
